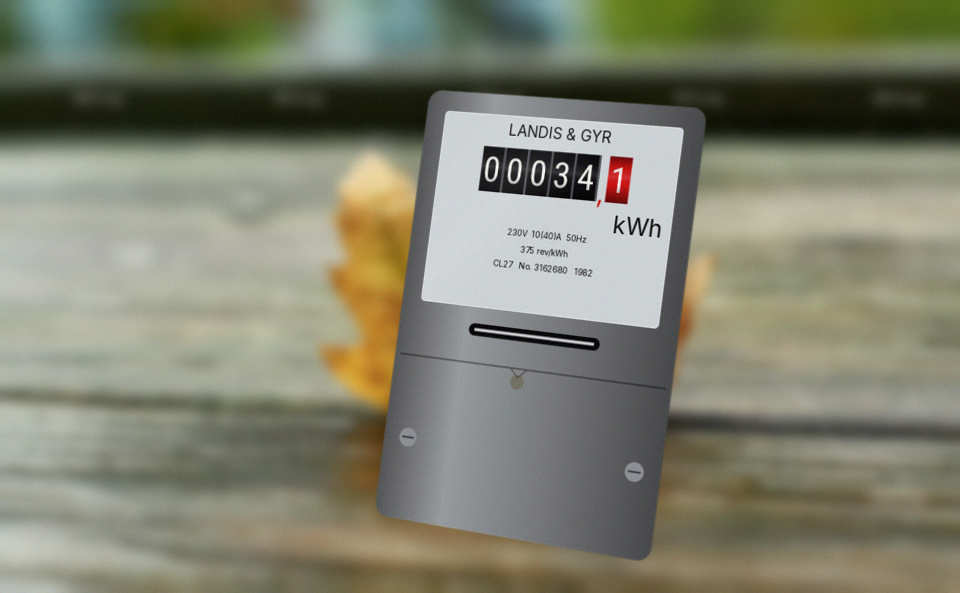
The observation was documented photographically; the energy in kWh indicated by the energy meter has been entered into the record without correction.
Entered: 34.1 kWh
